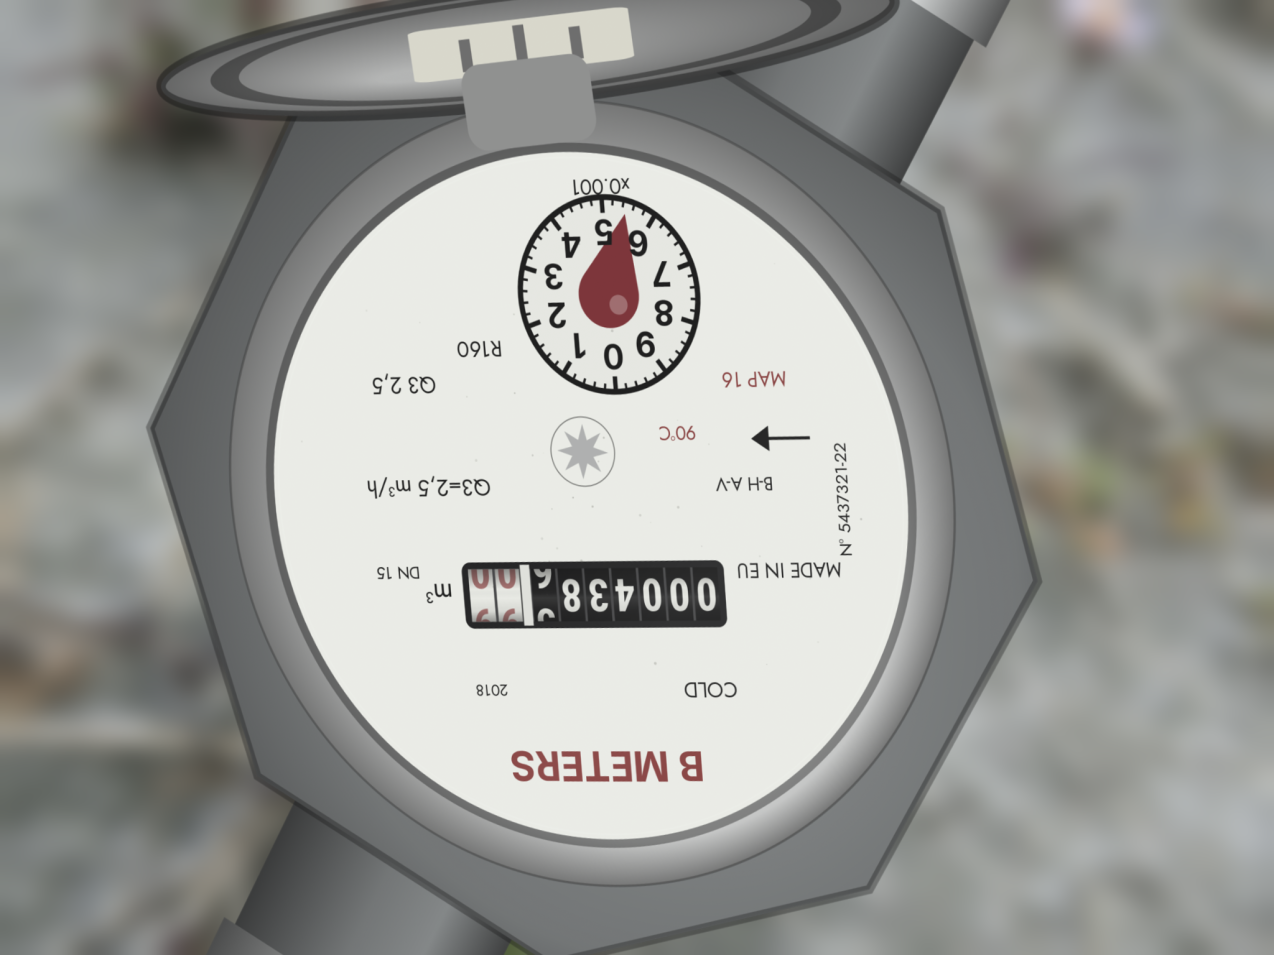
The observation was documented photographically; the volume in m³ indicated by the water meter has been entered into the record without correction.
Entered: 4385.995 m³
